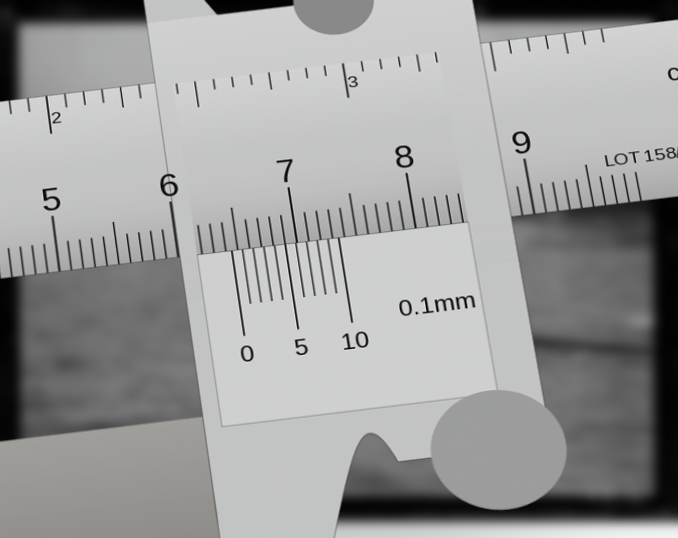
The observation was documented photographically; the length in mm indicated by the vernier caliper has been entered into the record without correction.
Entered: 64.5 mm
